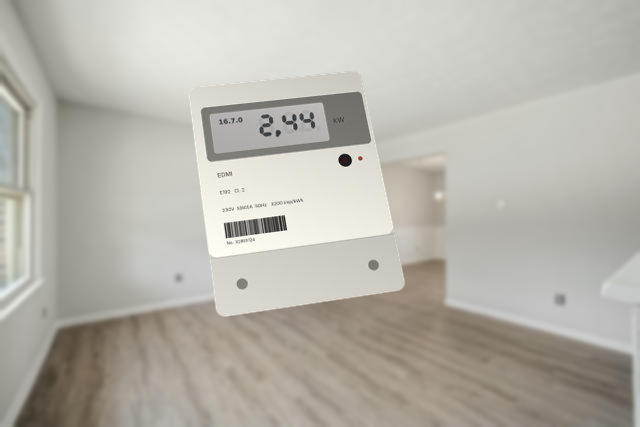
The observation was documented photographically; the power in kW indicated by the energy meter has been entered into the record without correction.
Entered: 2.44 kW
